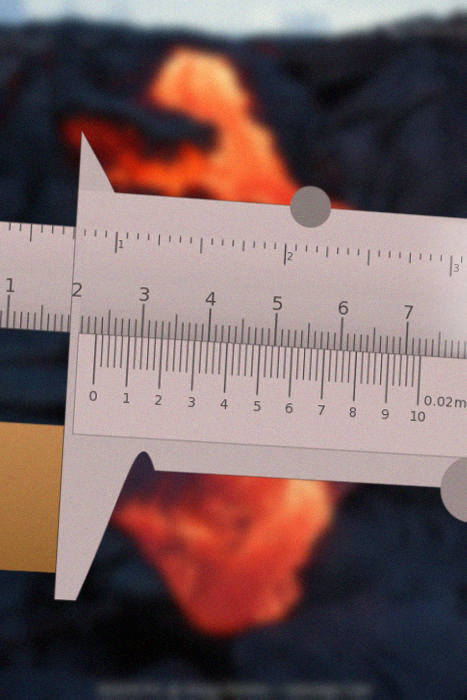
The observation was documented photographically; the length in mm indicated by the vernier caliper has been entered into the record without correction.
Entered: 23.2 mm
